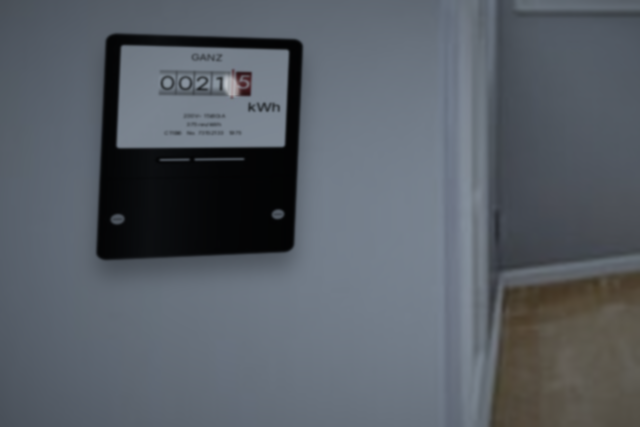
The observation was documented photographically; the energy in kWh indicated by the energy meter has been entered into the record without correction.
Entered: 21.5 kWh
